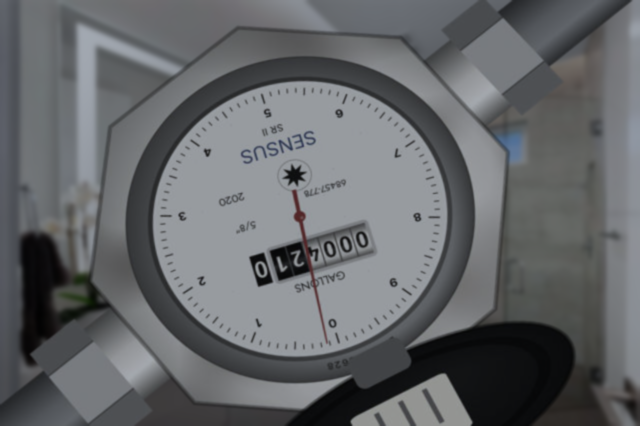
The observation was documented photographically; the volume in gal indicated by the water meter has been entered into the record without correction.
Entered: 4210.1 gal
